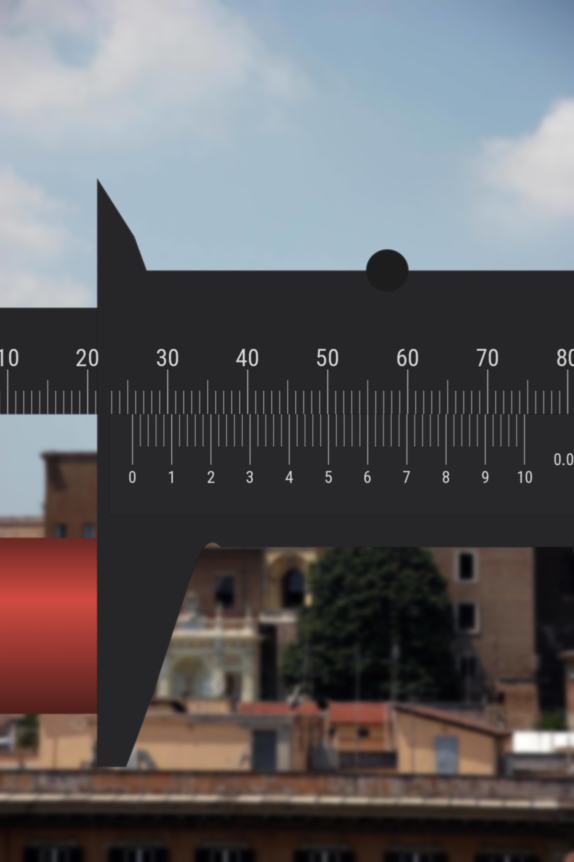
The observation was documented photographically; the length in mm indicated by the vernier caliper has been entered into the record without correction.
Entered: 25.6 mm
